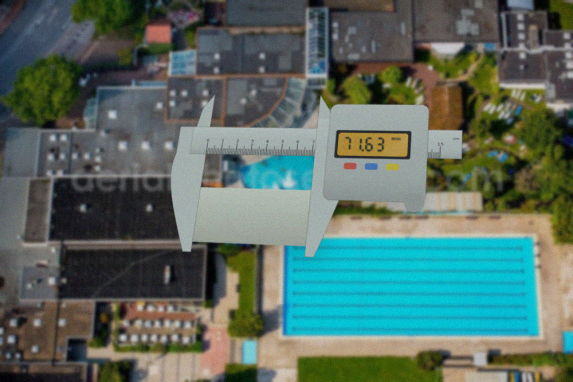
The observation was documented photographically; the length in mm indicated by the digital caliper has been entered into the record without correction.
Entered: 71.63 mm
